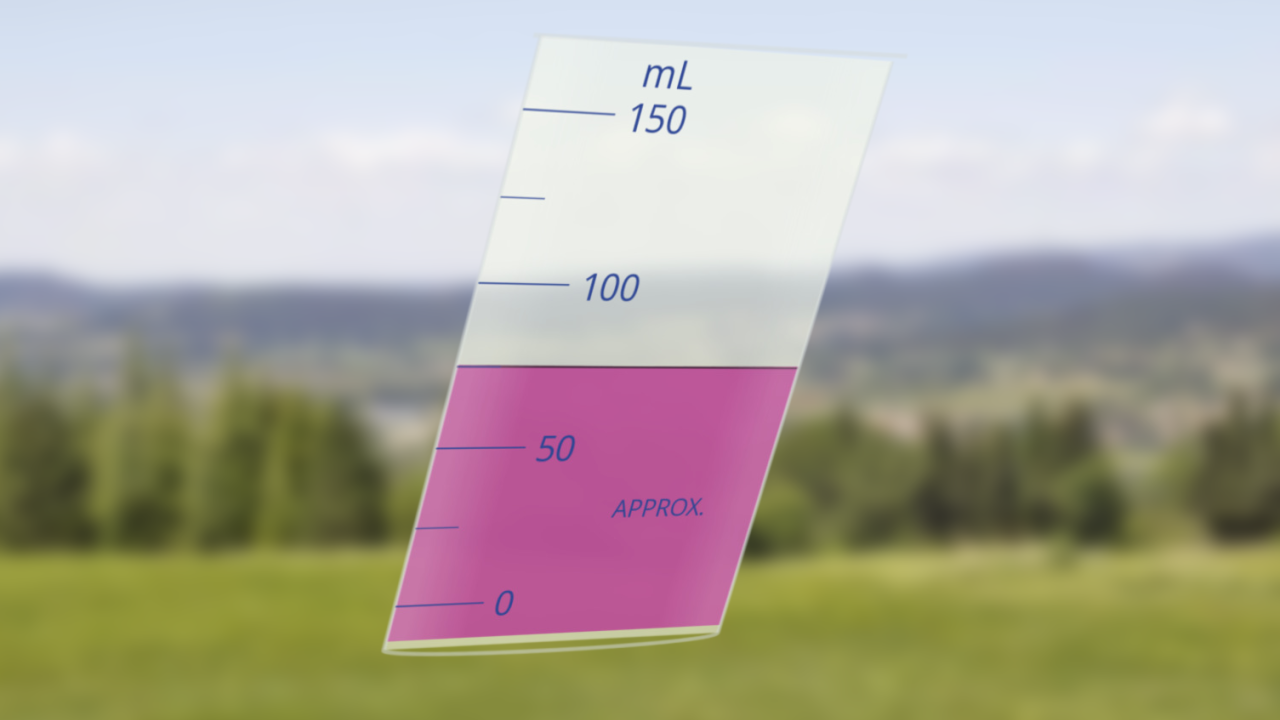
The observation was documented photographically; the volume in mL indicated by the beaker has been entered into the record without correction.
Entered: 75 mL
